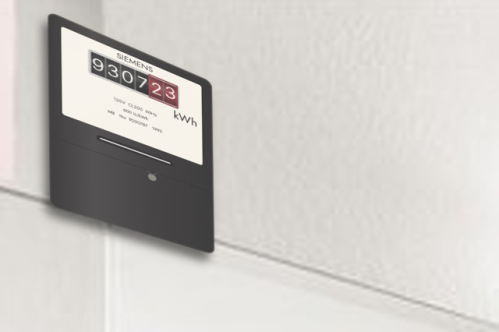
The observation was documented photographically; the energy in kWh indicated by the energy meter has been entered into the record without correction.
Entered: 9307.23 kWh
